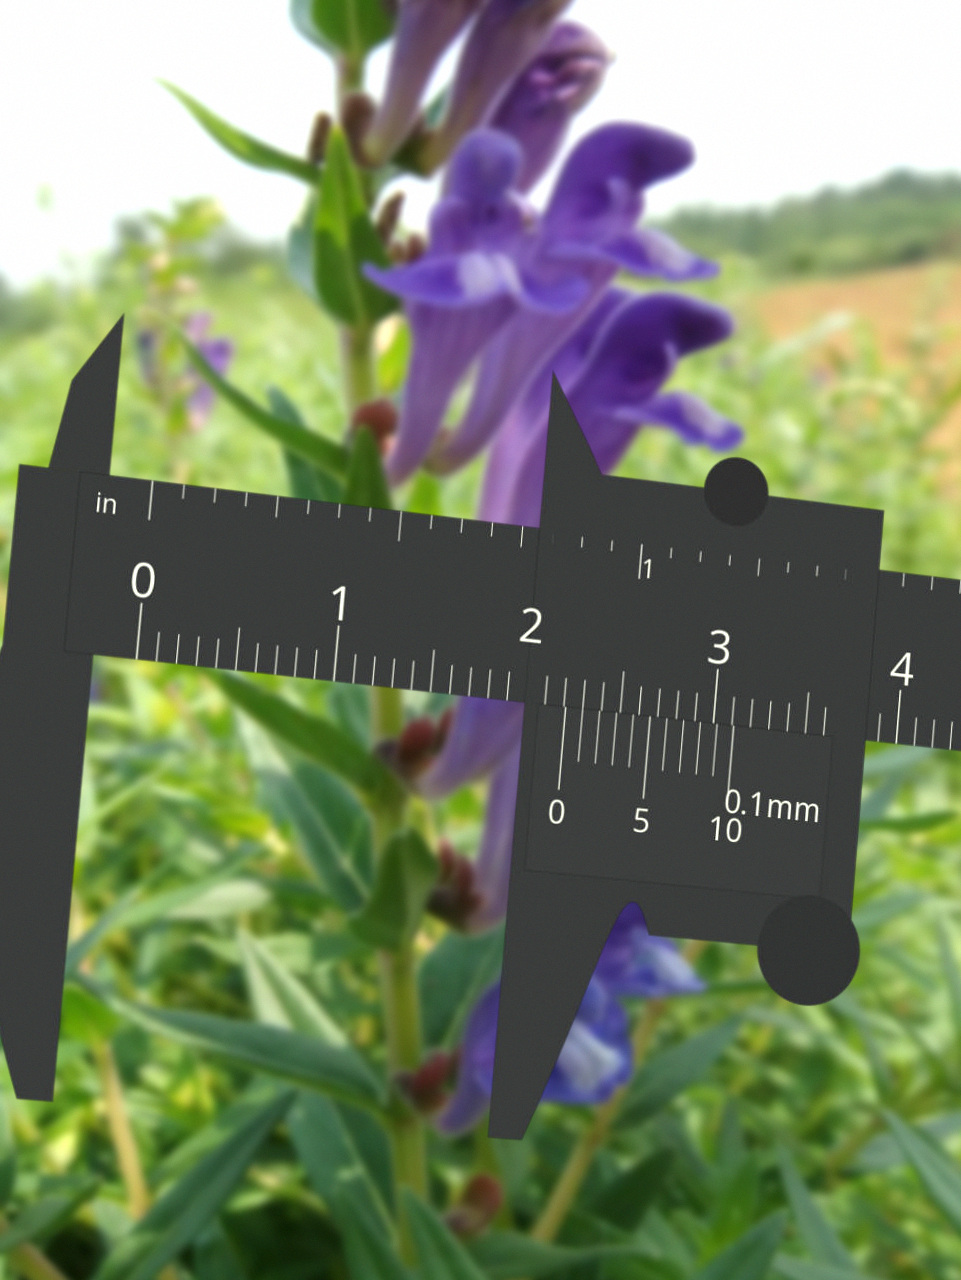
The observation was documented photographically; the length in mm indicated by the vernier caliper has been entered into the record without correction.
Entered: 22.1 mm
